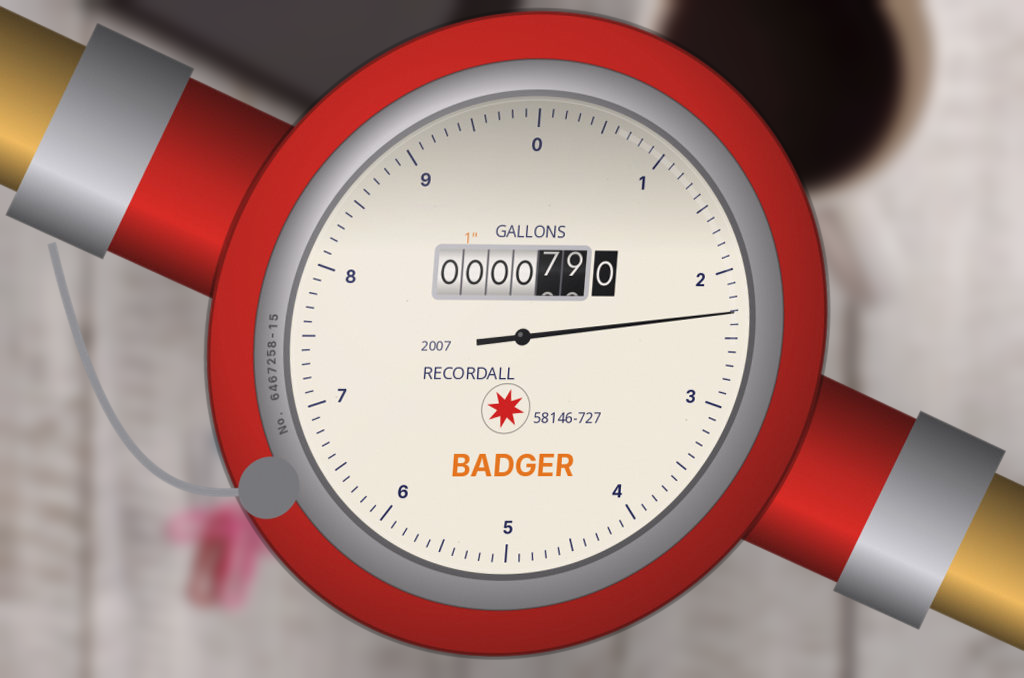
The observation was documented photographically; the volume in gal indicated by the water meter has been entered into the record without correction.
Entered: 792.3 gal
